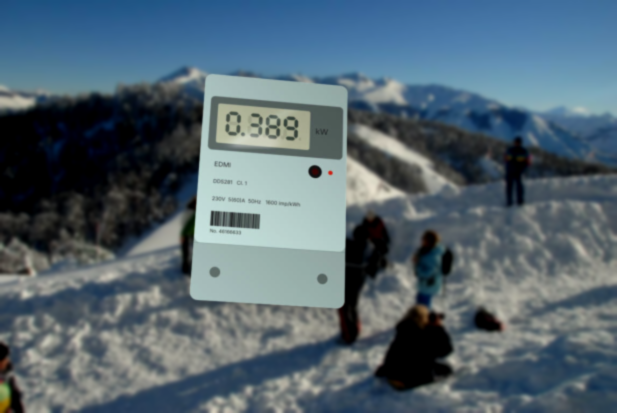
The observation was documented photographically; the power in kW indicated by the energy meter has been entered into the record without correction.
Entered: 0.389 kW
